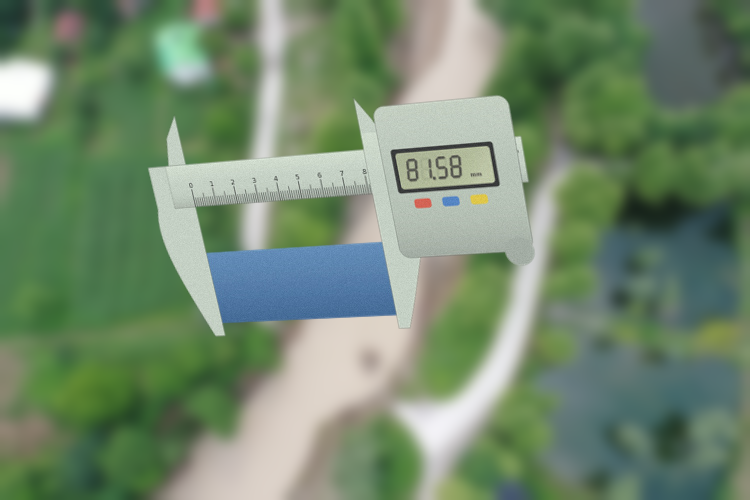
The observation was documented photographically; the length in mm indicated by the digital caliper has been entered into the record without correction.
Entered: 81.58 mm
